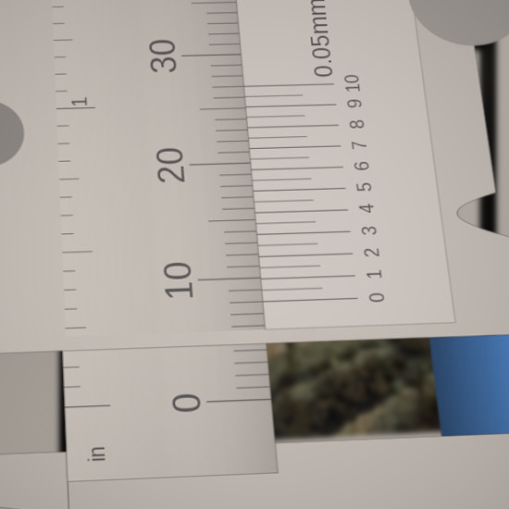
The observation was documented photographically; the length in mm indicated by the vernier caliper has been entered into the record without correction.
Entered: 8.0 mm
